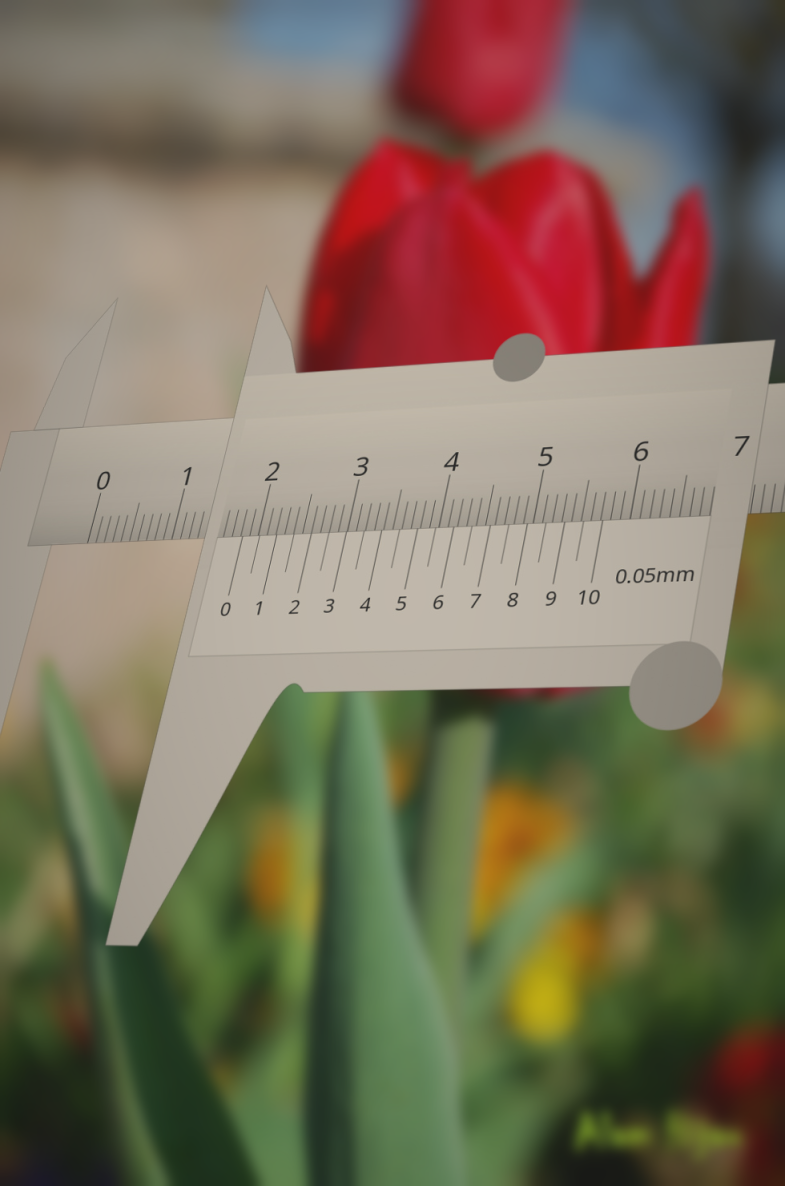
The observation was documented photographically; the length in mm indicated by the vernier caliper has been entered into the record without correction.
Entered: 18.2 mm
